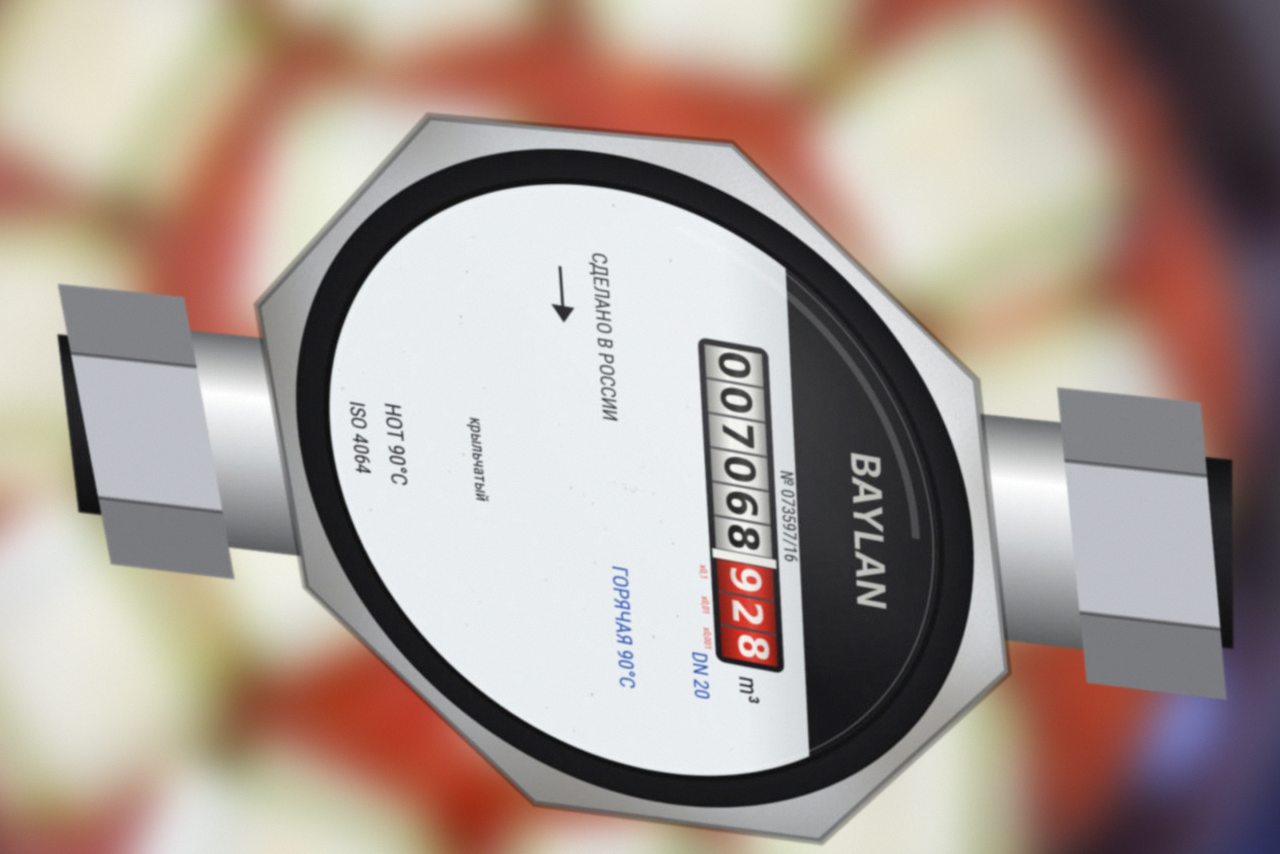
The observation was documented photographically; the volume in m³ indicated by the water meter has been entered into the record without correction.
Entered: 7068.928 m³
